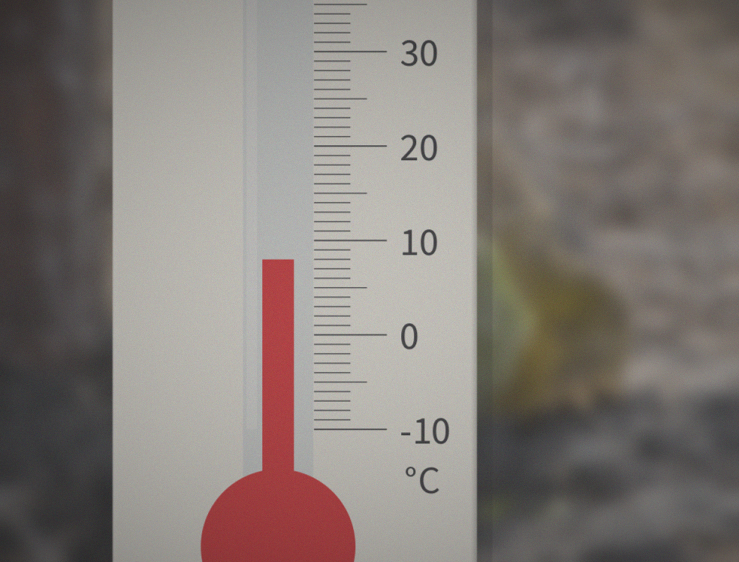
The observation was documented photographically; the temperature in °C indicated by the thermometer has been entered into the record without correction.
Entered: 8 °C
